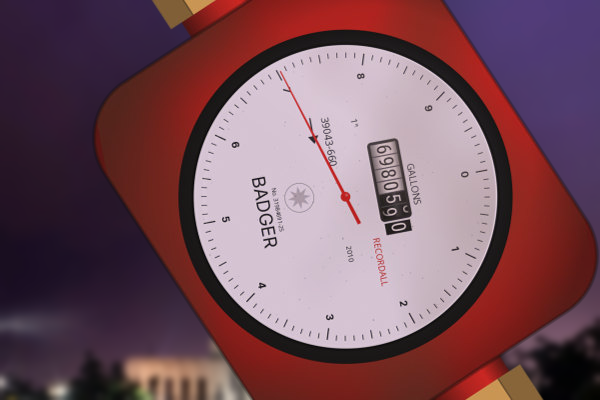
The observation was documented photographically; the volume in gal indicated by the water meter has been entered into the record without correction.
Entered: 6980587.0 gal
